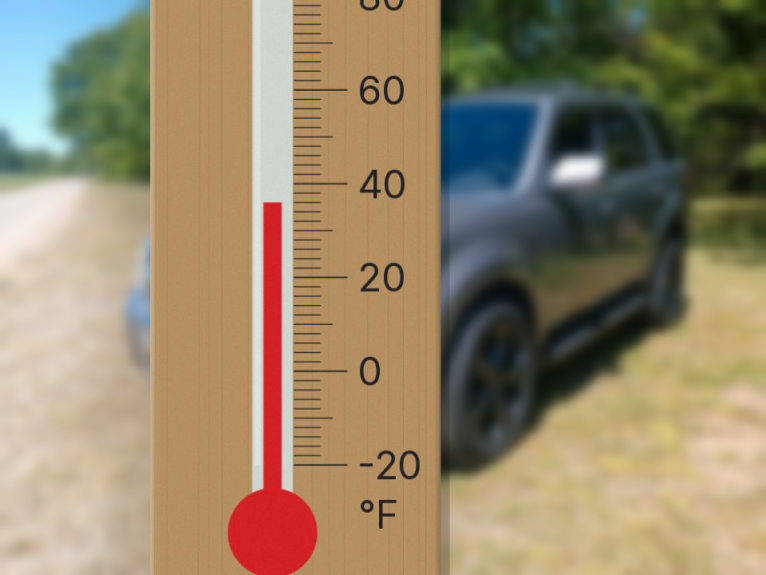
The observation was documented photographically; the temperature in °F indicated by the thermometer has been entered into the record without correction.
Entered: 36 °F
